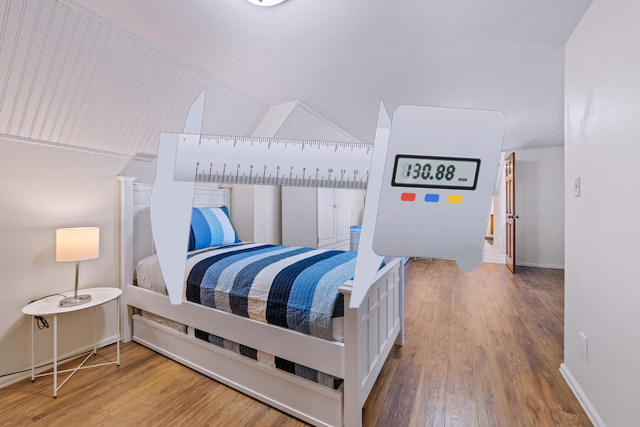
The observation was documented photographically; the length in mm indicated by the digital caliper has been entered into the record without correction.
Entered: 130.88 mm
